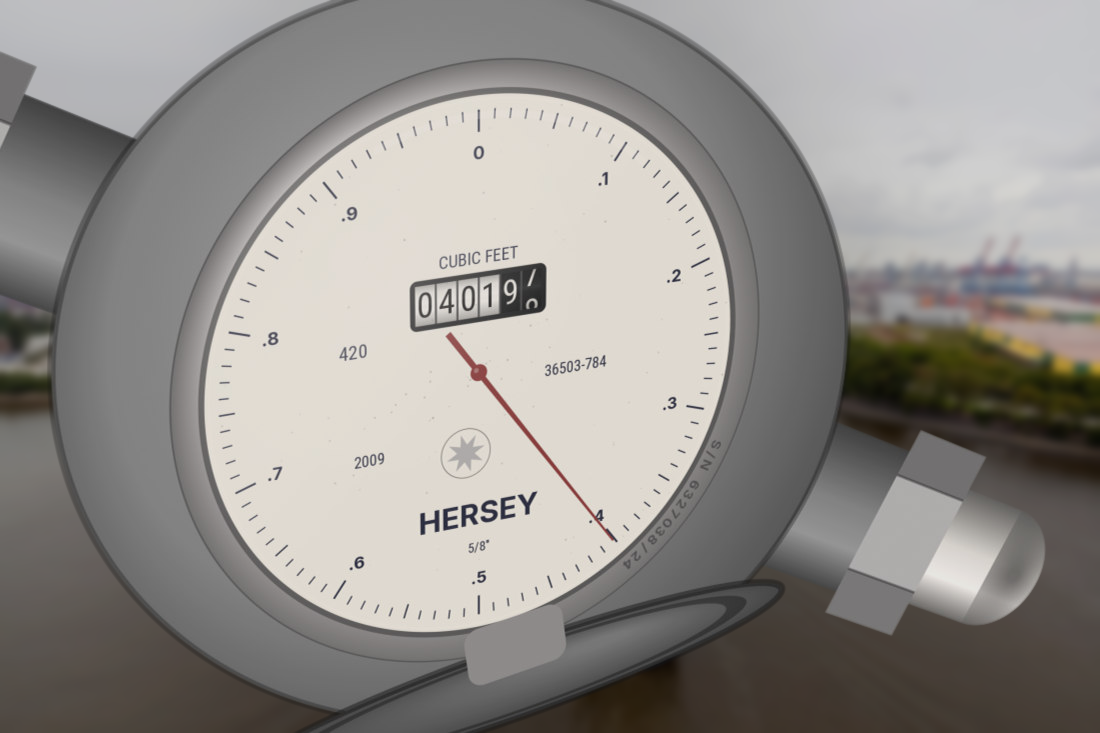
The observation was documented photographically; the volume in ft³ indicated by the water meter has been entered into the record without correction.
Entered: 40197.40 ft³
